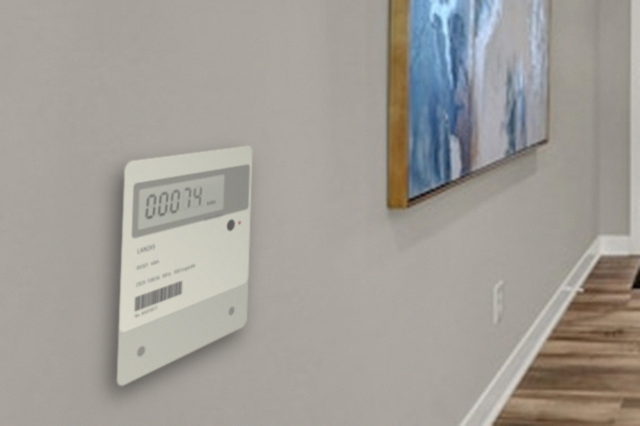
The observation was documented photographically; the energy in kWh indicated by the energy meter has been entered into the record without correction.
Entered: 74 kWh
